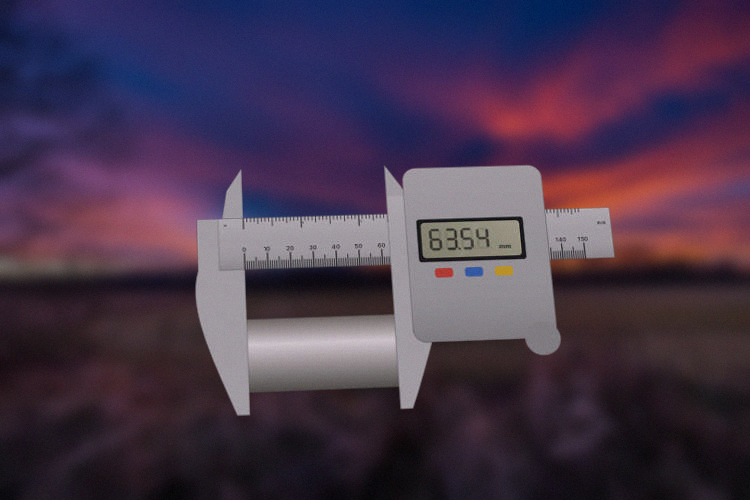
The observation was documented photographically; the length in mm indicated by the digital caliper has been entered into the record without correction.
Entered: 63.54 mm
